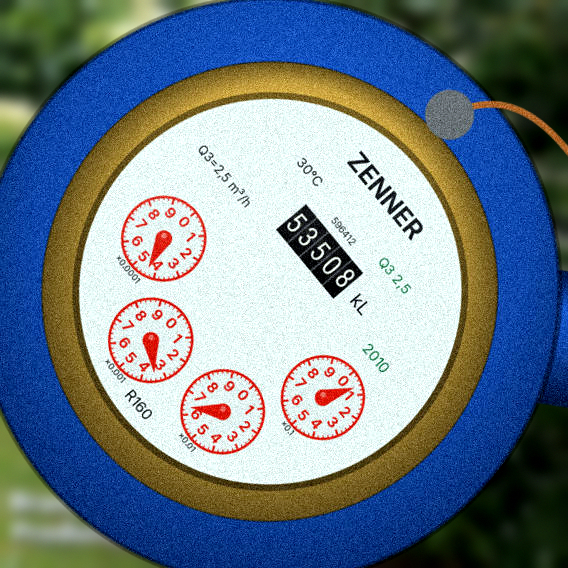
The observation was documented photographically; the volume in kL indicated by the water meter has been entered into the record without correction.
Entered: 53508.0634 kL
